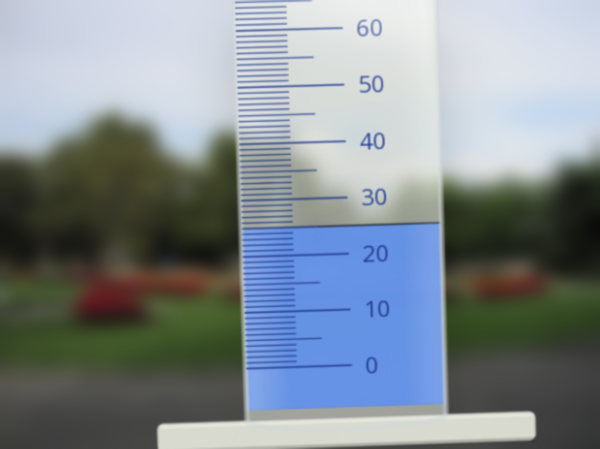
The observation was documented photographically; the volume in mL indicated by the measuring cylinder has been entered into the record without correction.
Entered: 25 mL
